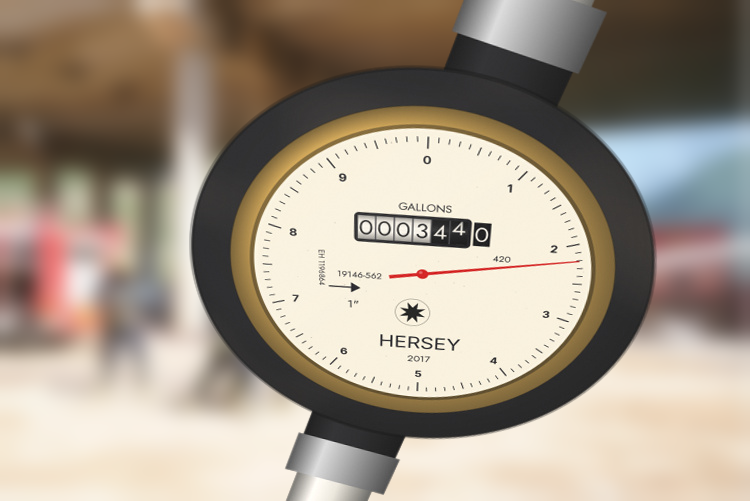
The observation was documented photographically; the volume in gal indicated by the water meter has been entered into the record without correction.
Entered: 3442.2 gal
